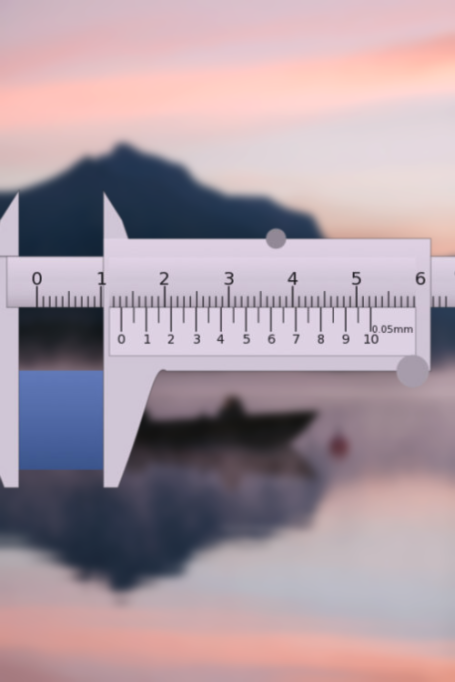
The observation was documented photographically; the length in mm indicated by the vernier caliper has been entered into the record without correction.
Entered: 13.2 mm
